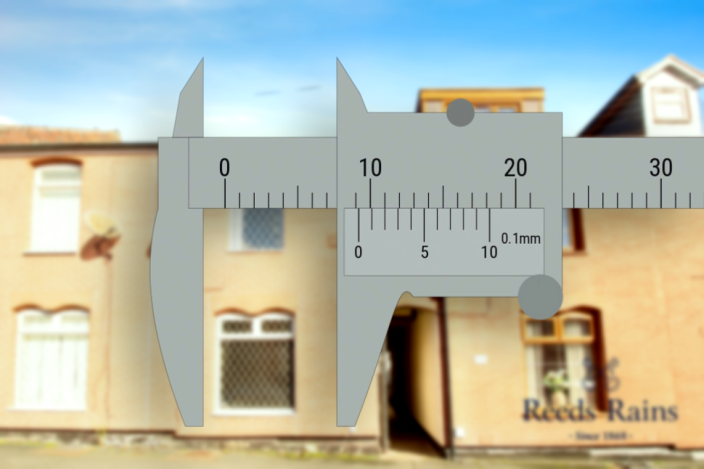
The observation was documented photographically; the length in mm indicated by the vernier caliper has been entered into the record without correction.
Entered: 9.2 mm
